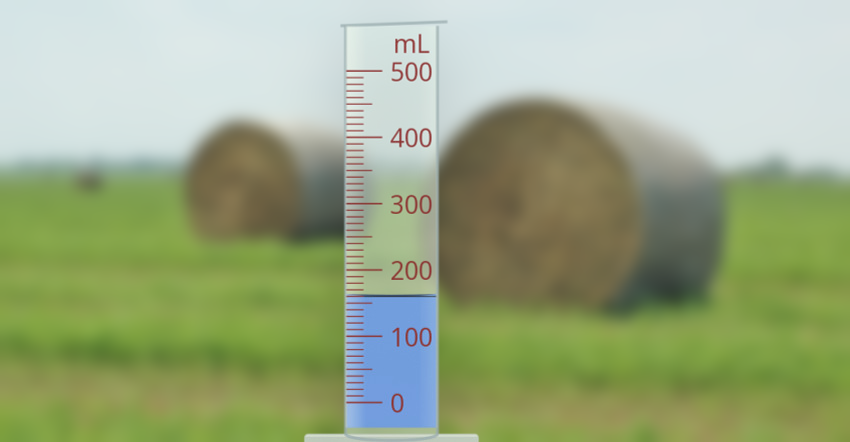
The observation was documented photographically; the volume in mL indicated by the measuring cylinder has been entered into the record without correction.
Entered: 160 mL
